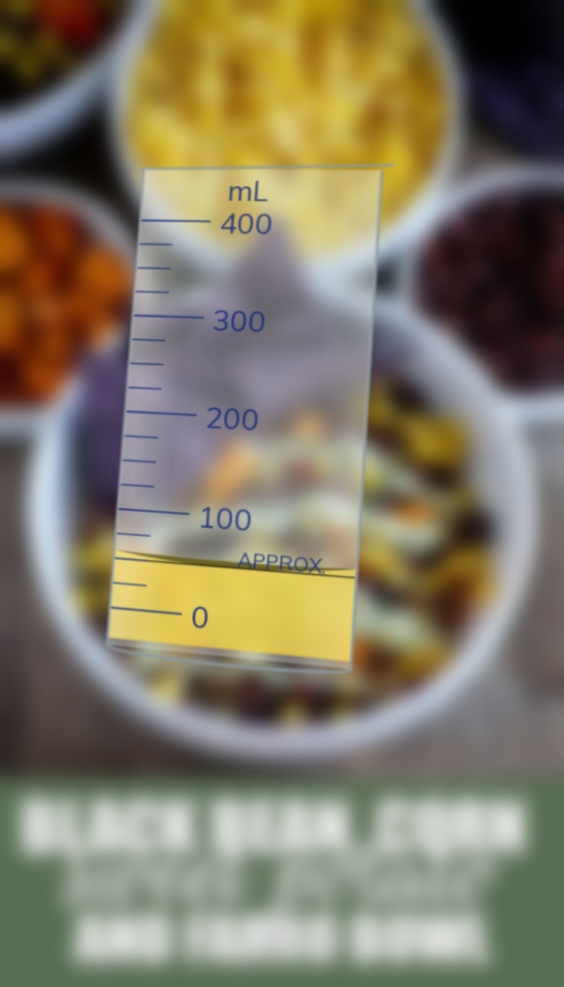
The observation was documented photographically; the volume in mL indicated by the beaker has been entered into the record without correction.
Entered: 50 mL
